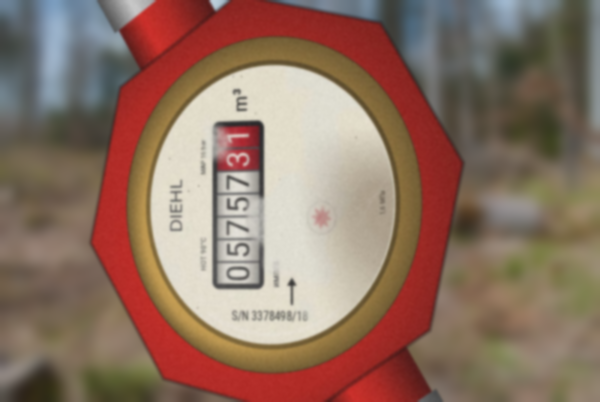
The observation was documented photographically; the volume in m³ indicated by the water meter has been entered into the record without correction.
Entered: 5757.31 m³
